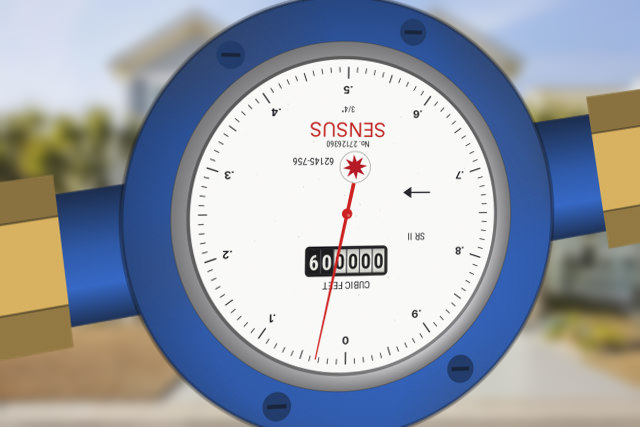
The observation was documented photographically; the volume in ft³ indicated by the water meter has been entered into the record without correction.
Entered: 9.03 ft³
